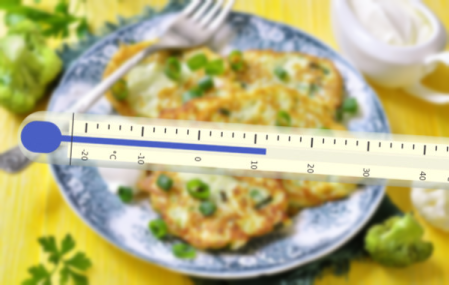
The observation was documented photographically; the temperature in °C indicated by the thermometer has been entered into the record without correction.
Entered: 12 °C
